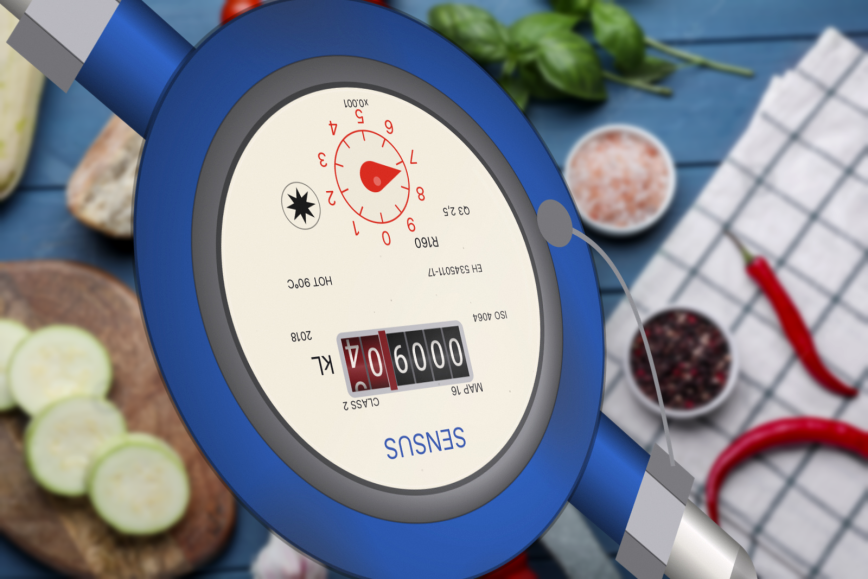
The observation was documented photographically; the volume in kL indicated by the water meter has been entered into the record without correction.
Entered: 9.037 kL
